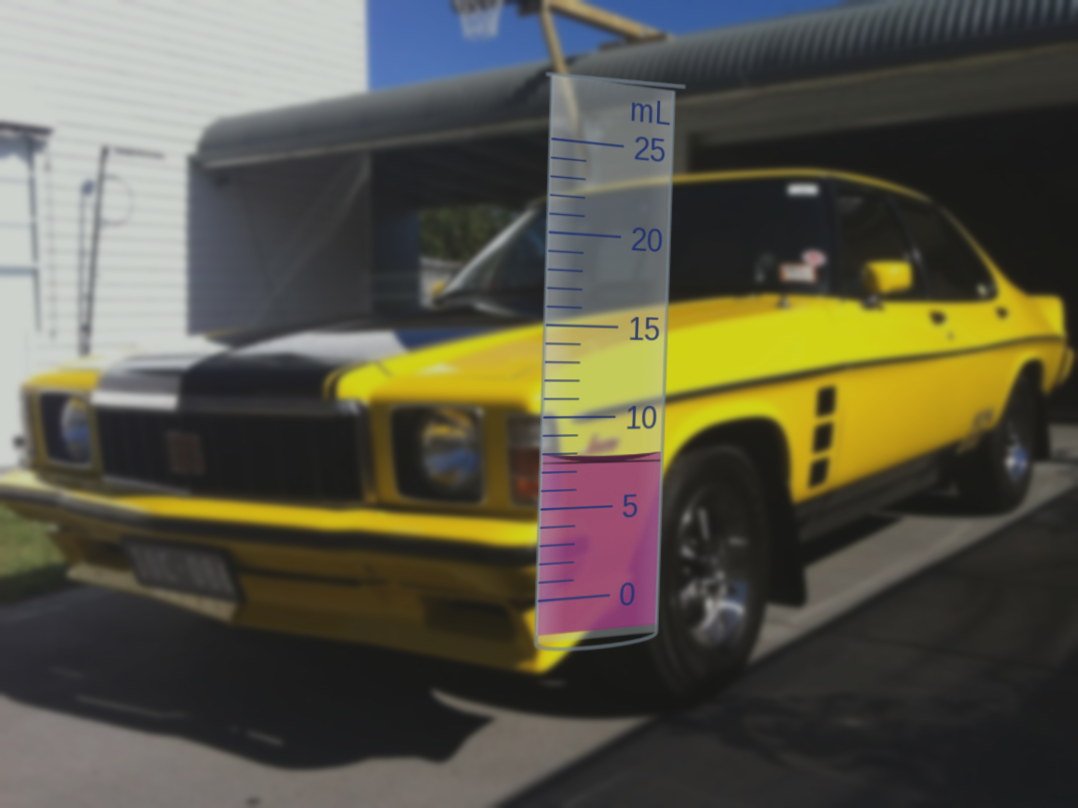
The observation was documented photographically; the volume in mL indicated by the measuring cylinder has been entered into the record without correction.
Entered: 7.5 mL
